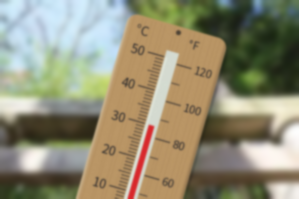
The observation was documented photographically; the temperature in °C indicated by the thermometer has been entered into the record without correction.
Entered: 30 °C
